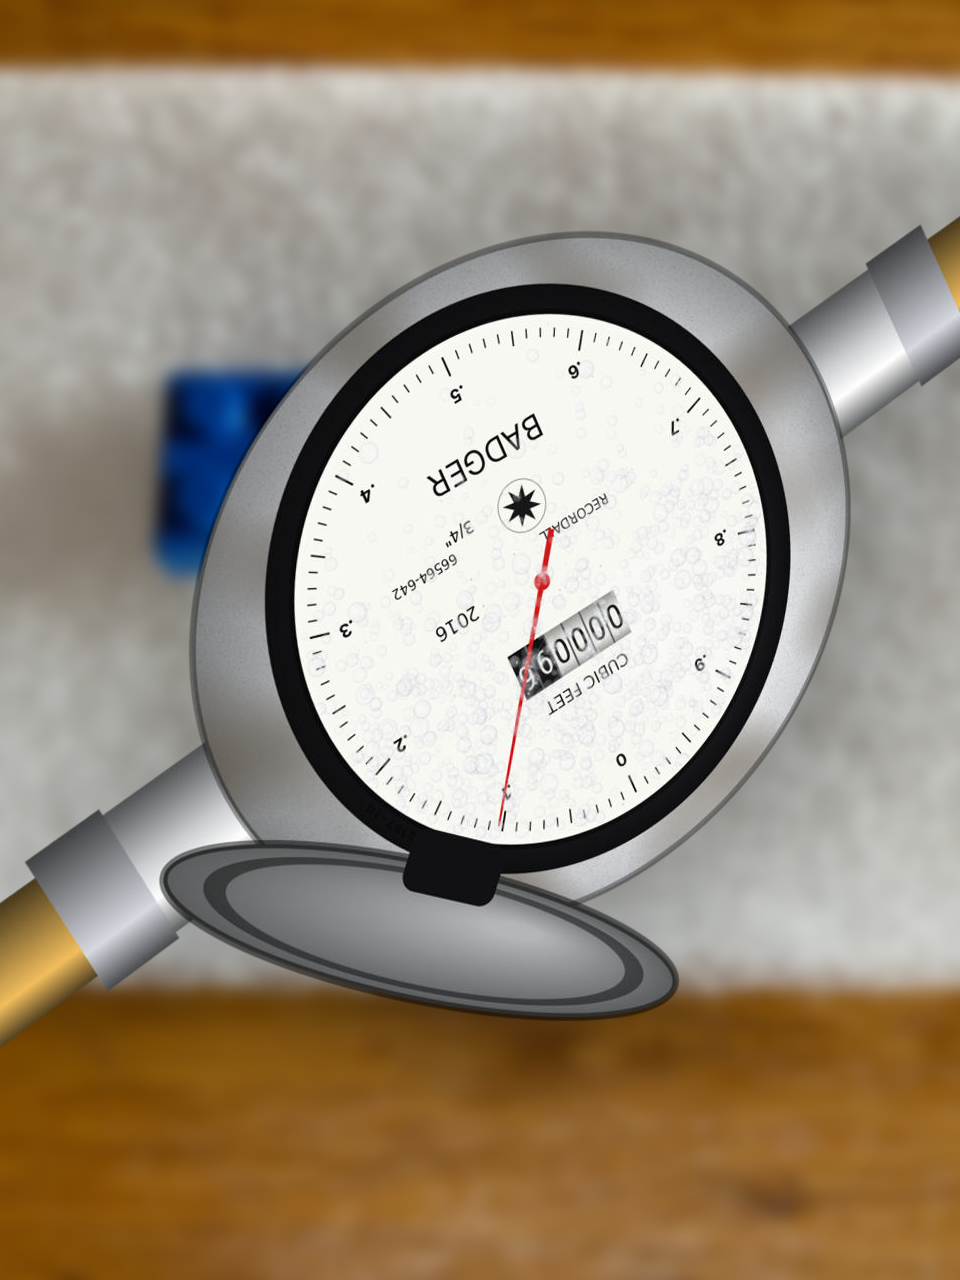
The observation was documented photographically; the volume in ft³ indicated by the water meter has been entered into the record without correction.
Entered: 96.10 ft³
